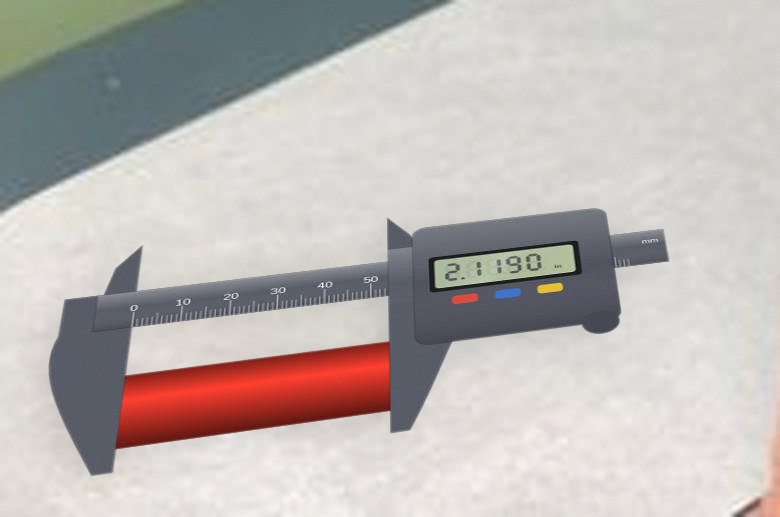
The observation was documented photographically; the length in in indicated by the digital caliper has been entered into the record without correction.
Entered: 2.1190 in
